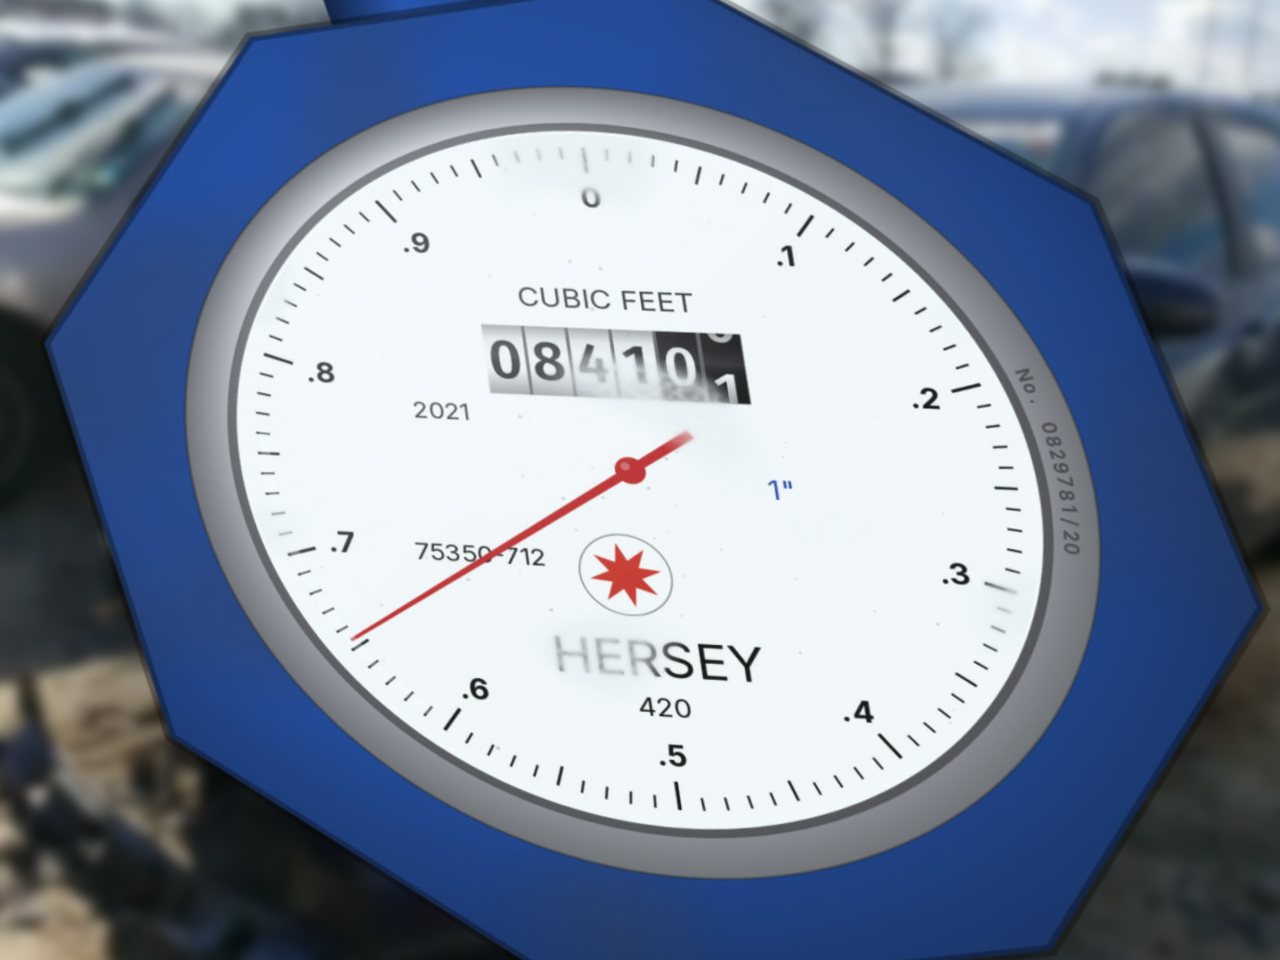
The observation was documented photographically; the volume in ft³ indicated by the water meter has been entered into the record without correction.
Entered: 84100.65 ft³
